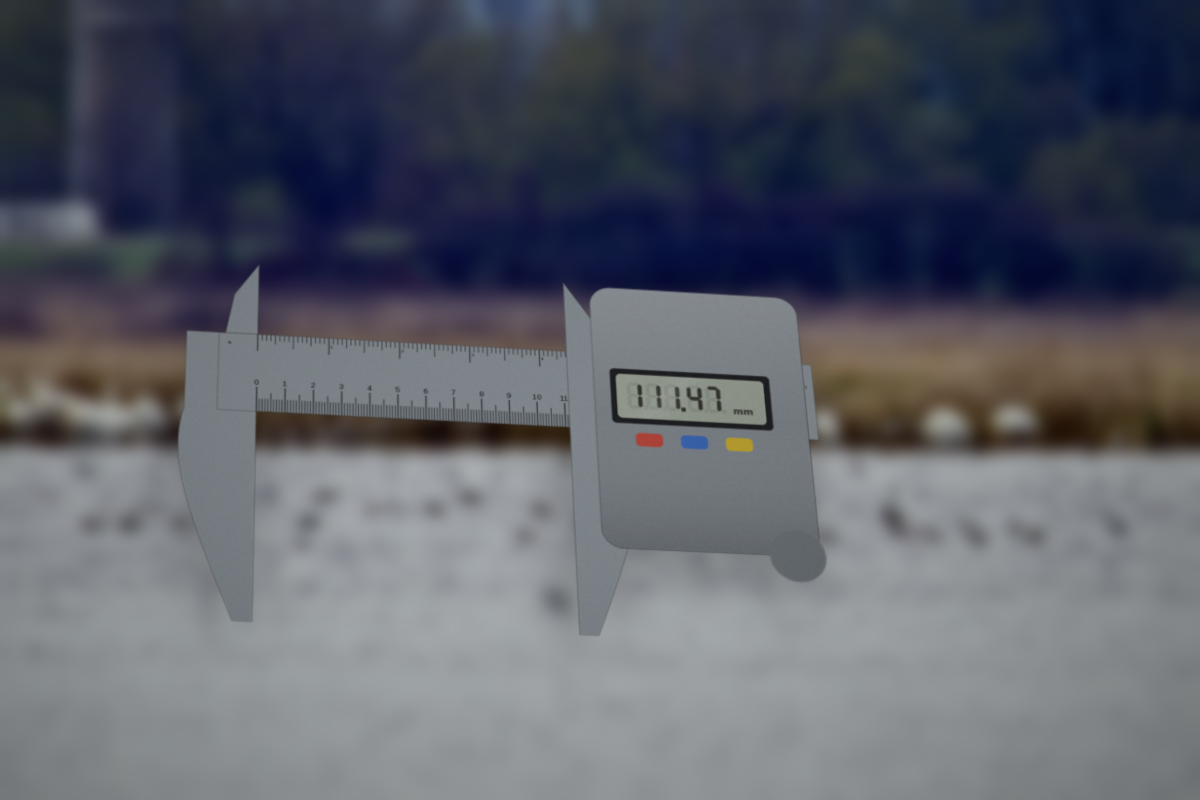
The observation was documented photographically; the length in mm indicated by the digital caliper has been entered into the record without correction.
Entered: 111.47 mm
